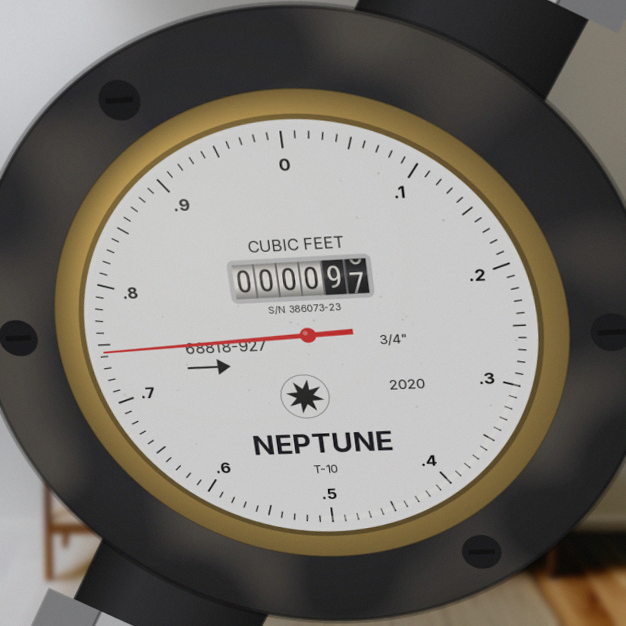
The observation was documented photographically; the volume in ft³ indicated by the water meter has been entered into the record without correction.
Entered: 96.74 ft³
